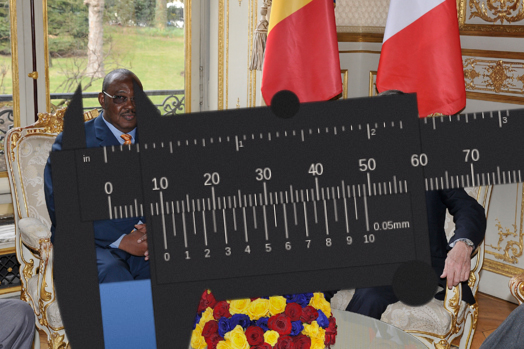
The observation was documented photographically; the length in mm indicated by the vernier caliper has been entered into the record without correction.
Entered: 10.0 mm
